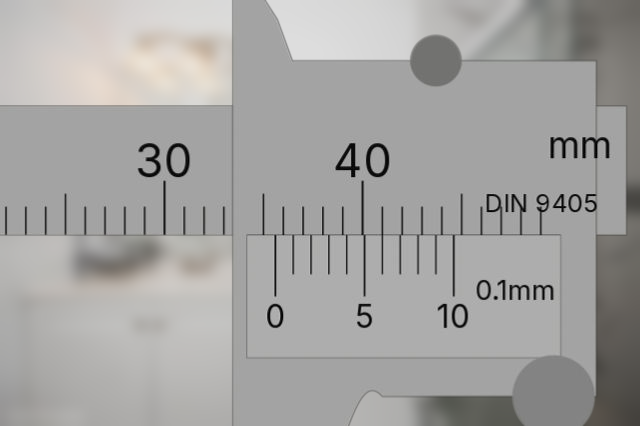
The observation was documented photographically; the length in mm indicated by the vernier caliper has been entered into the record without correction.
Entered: 35.6 mm
